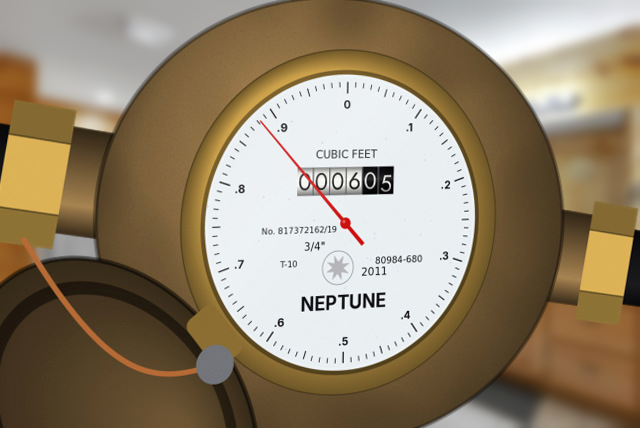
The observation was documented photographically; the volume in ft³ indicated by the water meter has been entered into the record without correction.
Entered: 604.88 ft³
